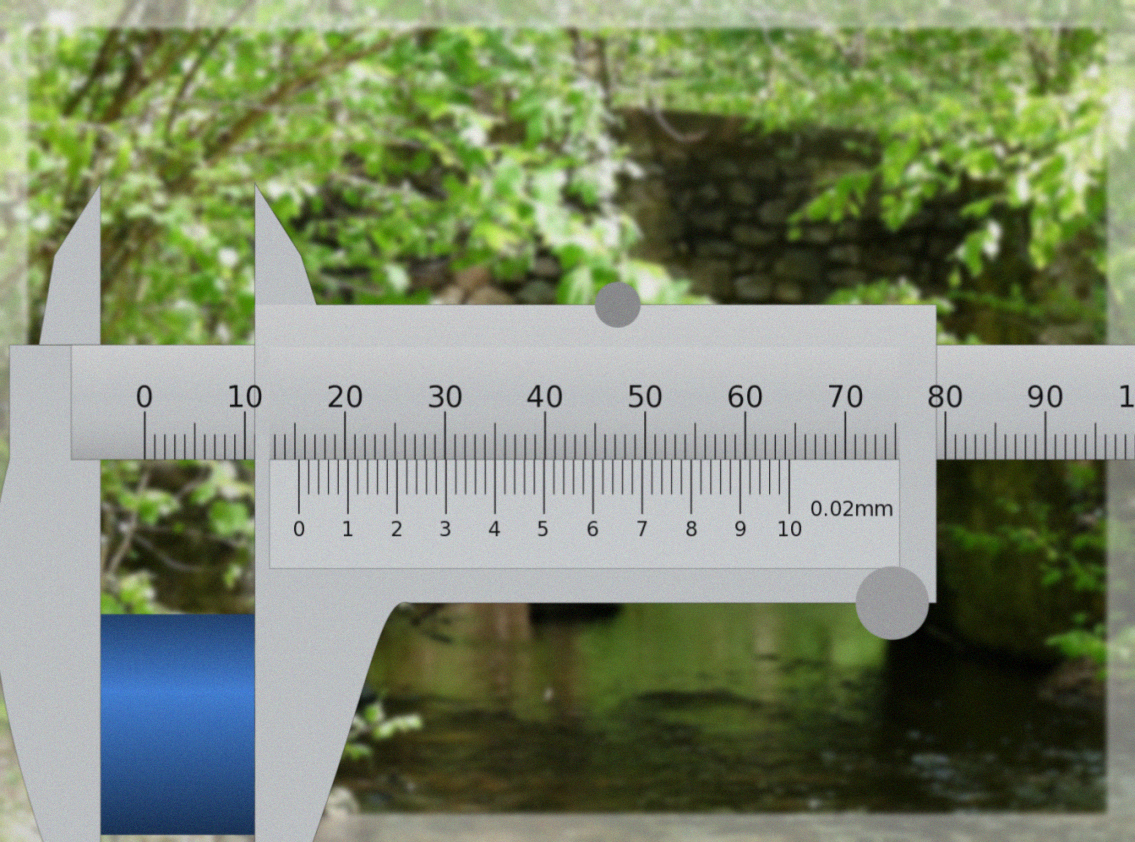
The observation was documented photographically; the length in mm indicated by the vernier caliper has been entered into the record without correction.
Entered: 15.4 mm
